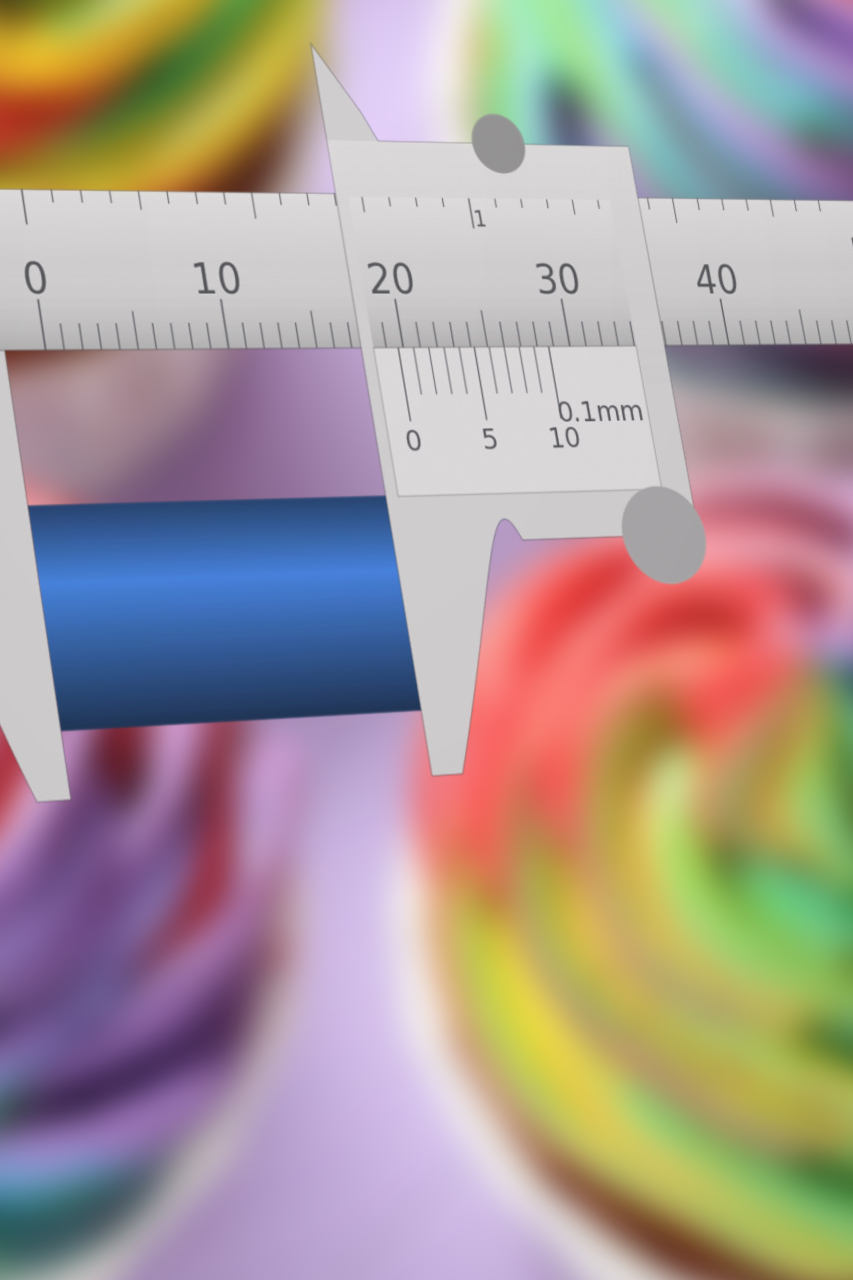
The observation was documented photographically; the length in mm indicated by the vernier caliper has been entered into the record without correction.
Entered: 19.7 mm
